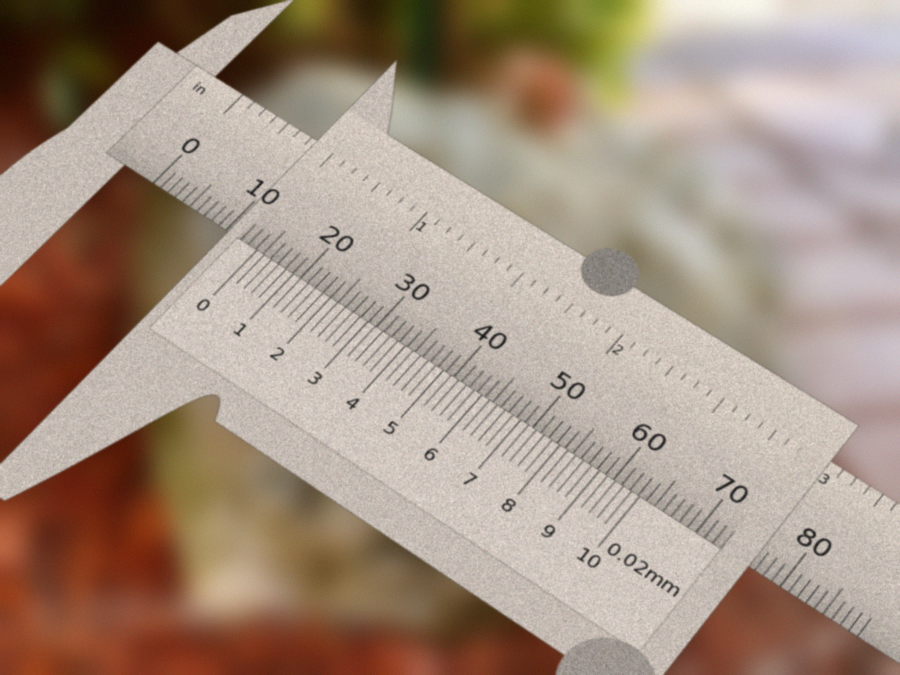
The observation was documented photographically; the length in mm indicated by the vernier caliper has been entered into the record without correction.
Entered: 14.2 mm
